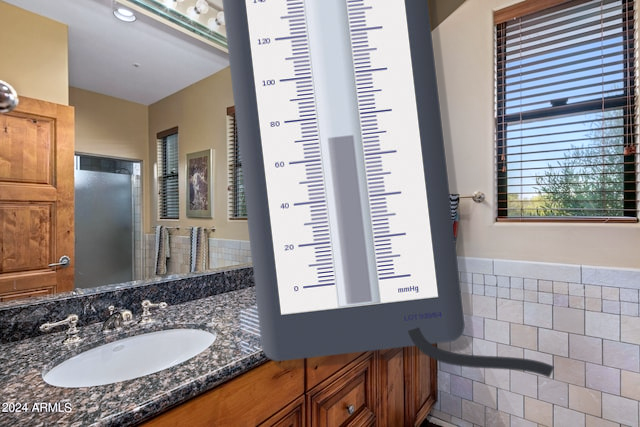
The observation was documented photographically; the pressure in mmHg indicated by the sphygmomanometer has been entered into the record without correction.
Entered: 70 mmHg
